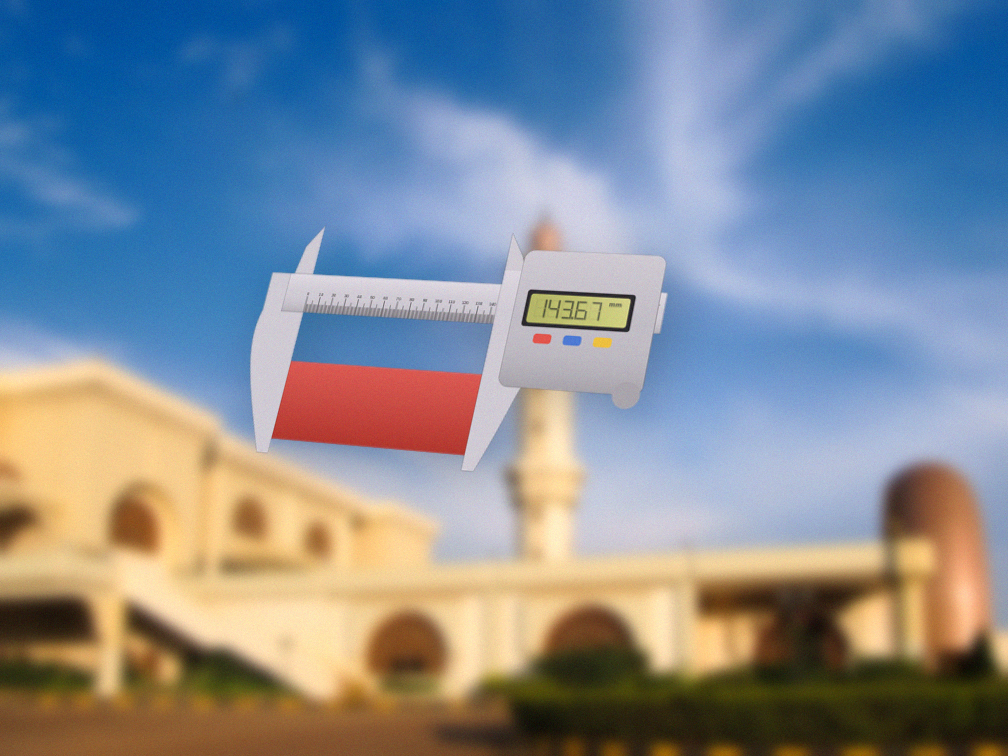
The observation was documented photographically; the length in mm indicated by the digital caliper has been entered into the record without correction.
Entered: 143.67 mm
